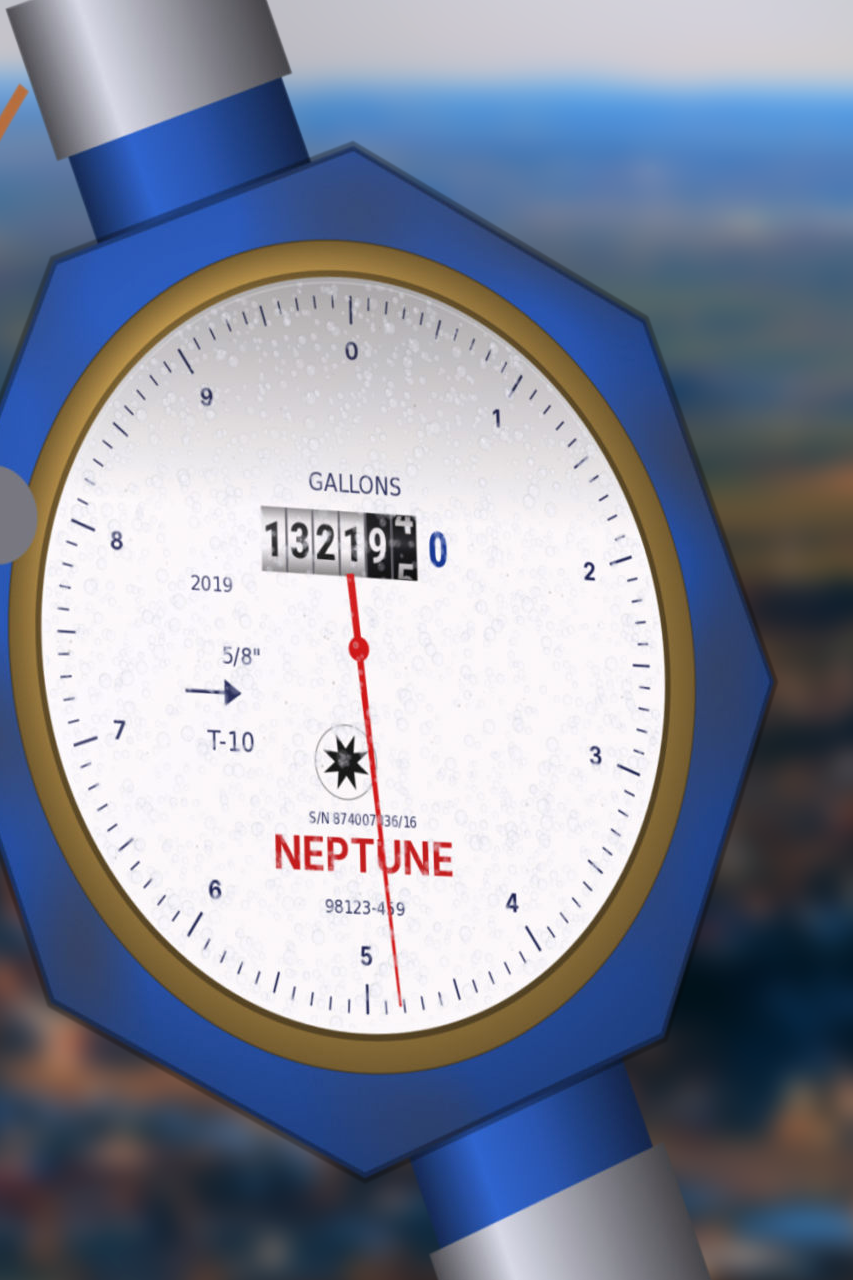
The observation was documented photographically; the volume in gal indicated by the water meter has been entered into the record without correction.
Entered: 1321944.8 gal
